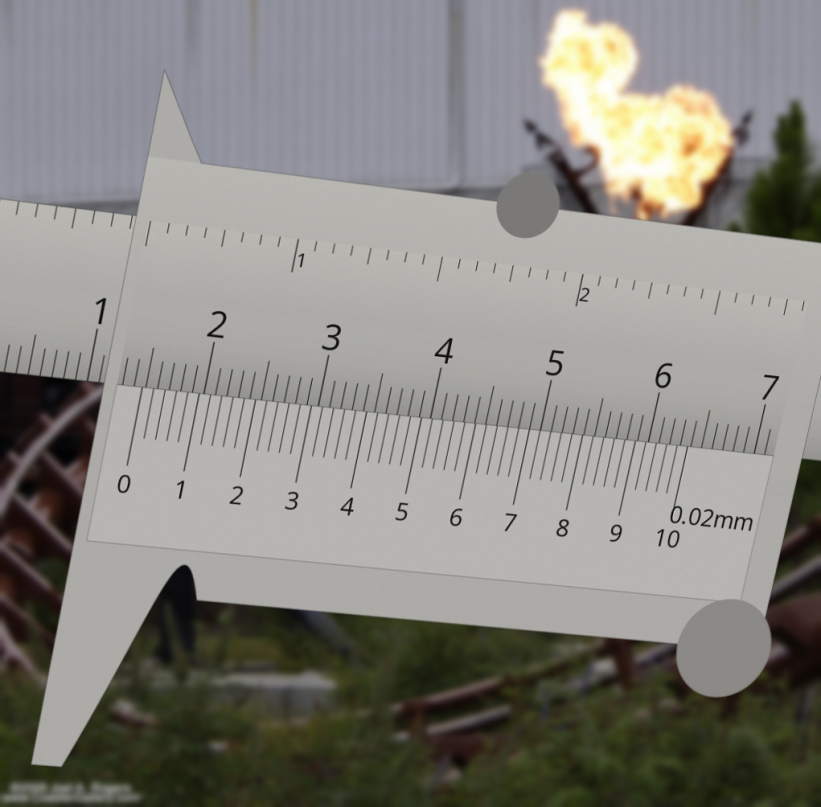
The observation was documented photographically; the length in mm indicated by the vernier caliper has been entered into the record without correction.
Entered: 14.7 mm
